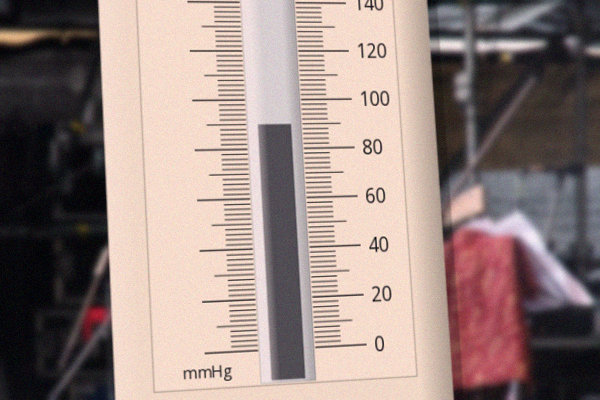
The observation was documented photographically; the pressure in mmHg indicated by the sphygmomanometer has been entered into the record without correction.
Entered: 90 mmHg
